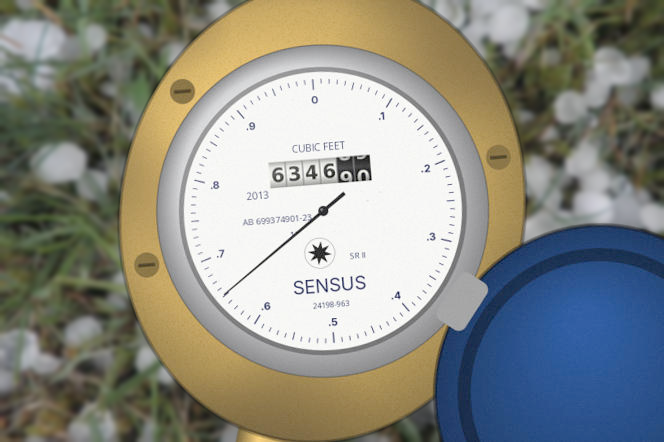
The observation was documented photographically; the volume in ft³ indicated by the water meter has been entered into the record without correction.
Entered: 634689.65 ft³
